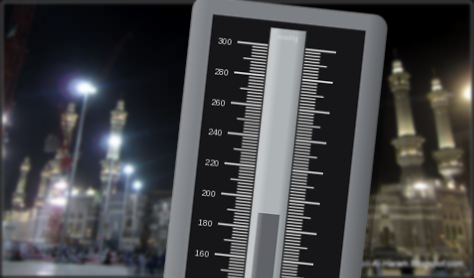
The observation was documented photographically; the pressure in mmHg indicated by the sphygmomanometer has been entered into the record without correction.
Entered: 190 mmHg
